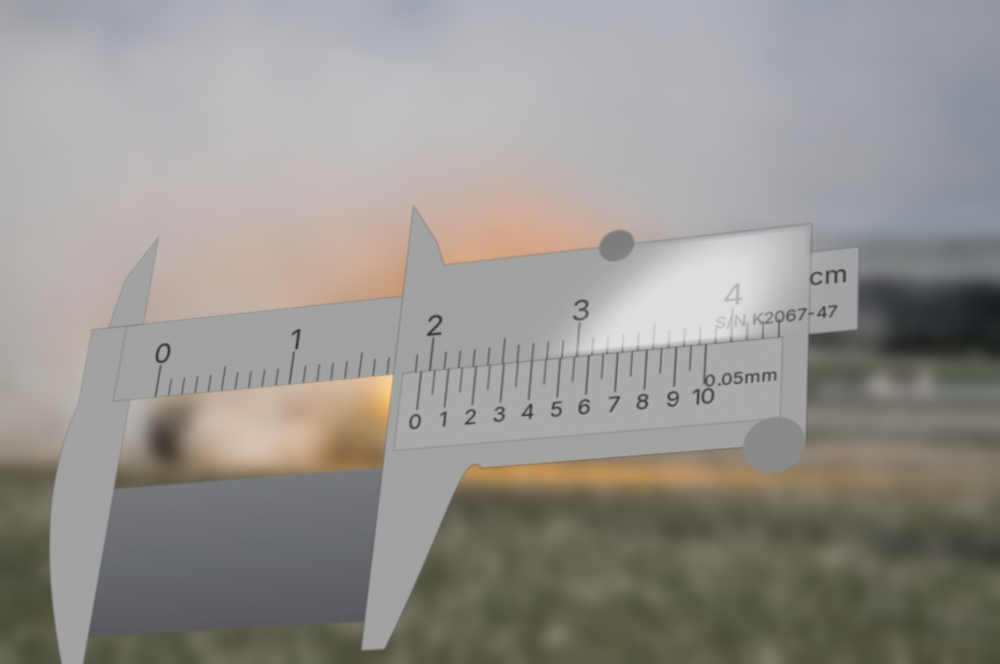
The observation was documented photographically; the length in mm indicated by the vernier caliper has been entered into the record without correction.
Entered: 19.4 mm
